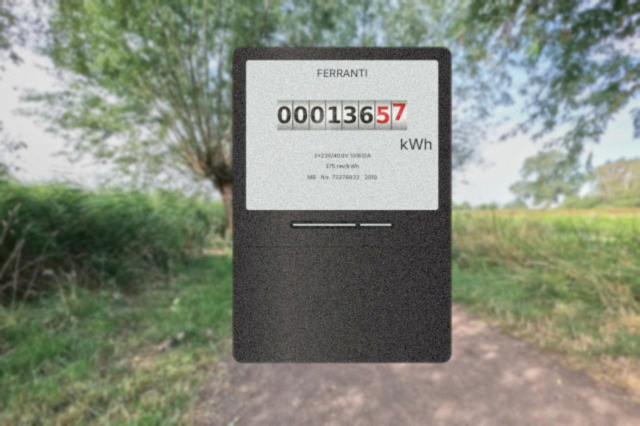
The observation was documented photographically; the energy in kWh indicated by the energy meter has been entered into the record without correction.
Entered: 136.57 kWh
